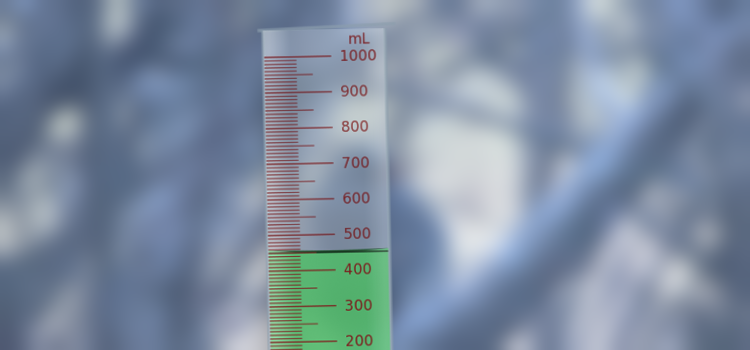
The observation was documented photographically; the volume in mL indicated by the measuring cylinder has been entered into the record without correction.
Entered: 450 mL
